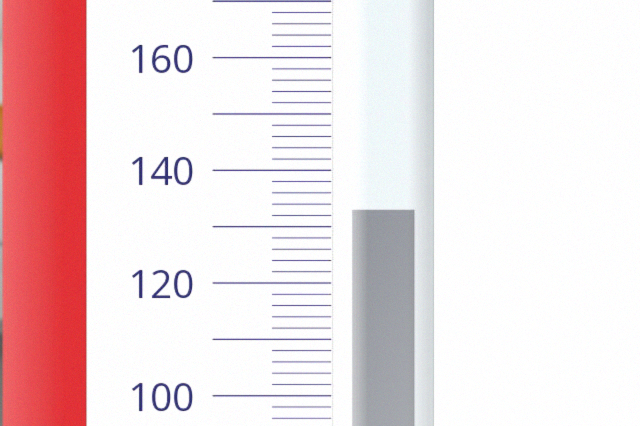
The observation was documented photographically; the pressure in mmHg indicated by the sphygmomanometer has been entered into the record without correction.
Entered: 133 mmHg
